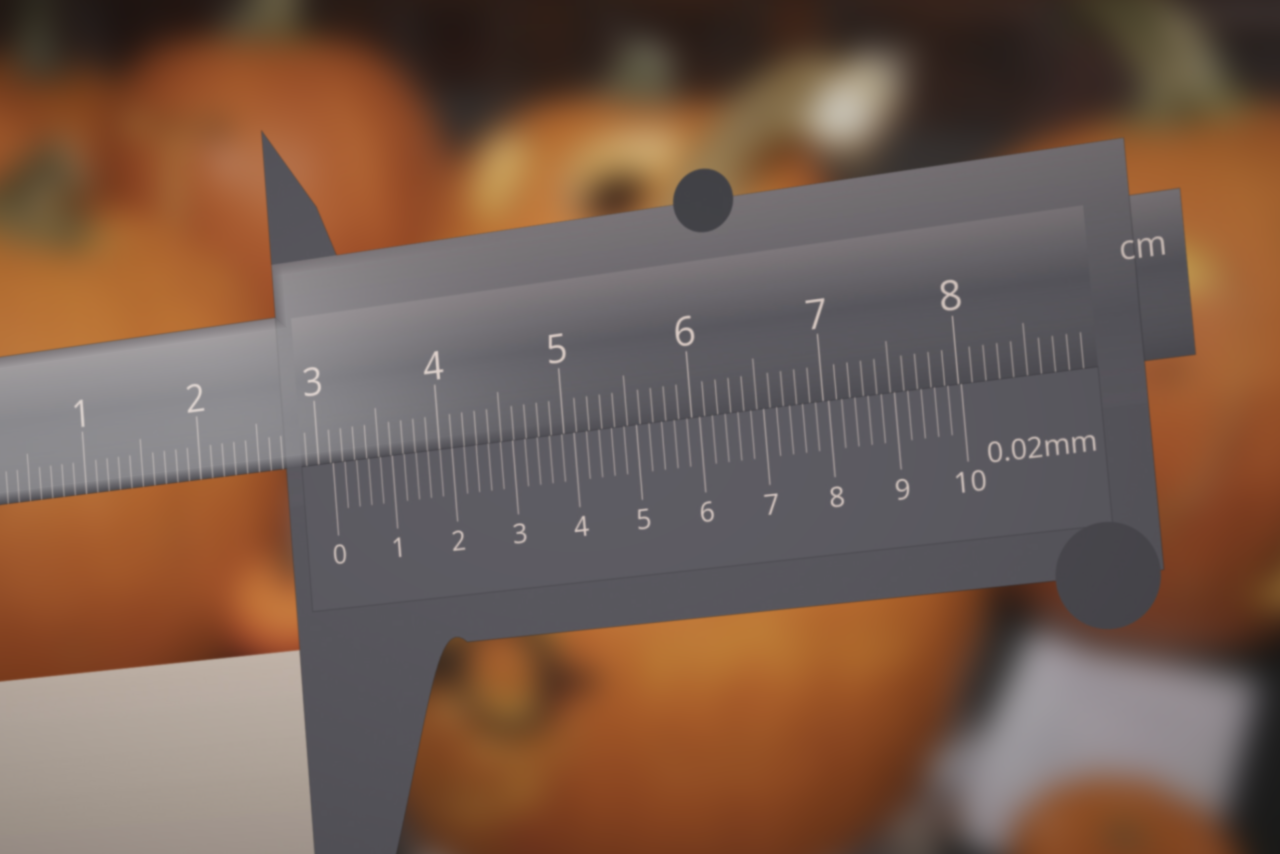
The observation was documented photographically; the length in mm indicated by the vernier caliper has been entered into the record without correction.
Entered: 31.2 mm
